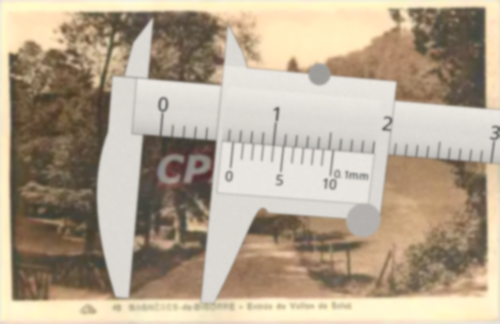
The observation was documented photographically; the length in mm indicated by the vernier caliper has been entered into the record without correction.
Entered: 6.4 mm
